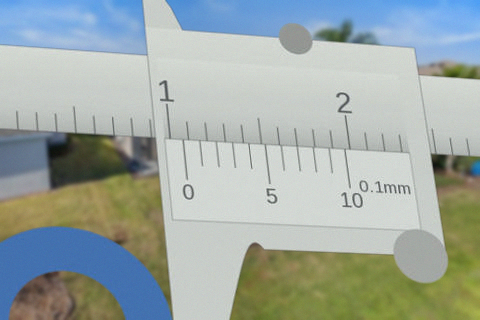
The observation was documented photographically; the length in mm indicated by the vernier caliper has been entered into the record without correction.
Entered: 10.7 mm
